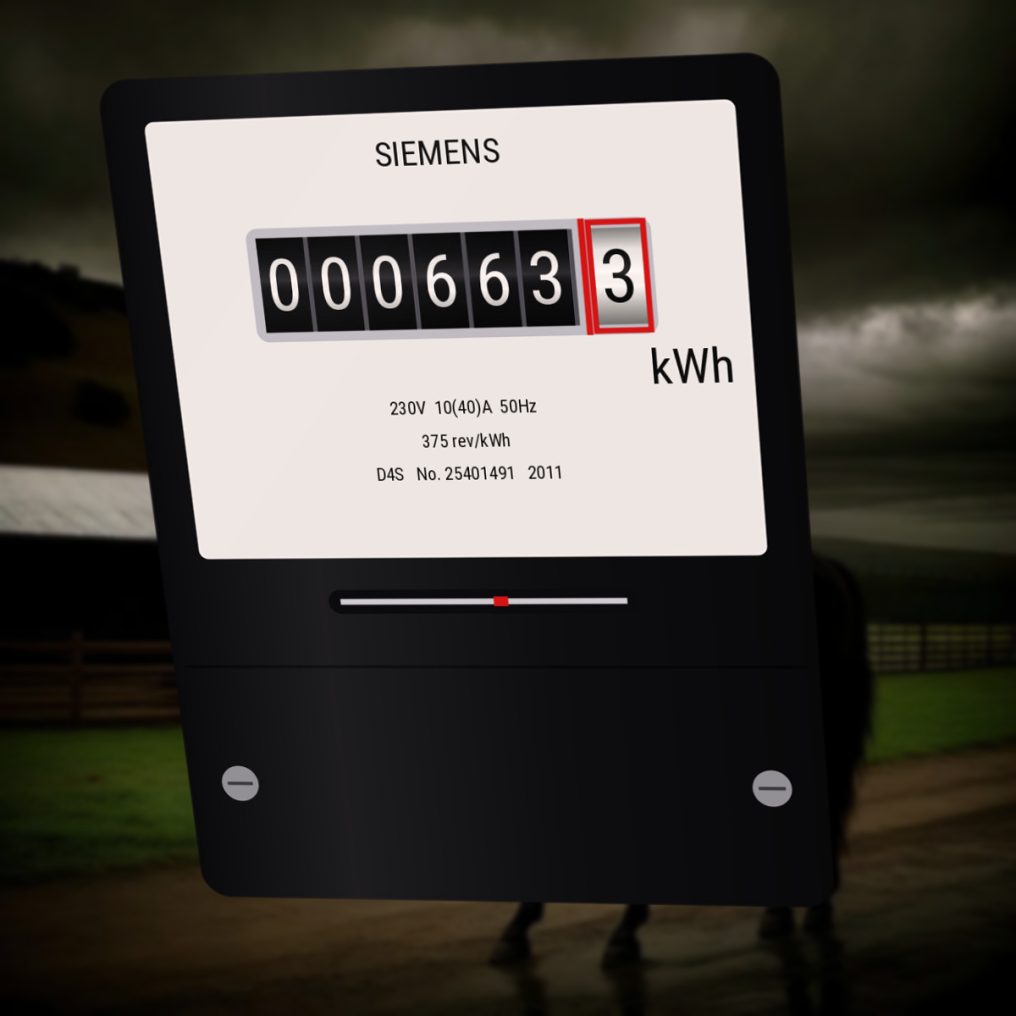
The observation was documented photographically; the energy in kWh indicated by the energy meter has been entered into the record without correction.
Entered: 663.3 kWh
